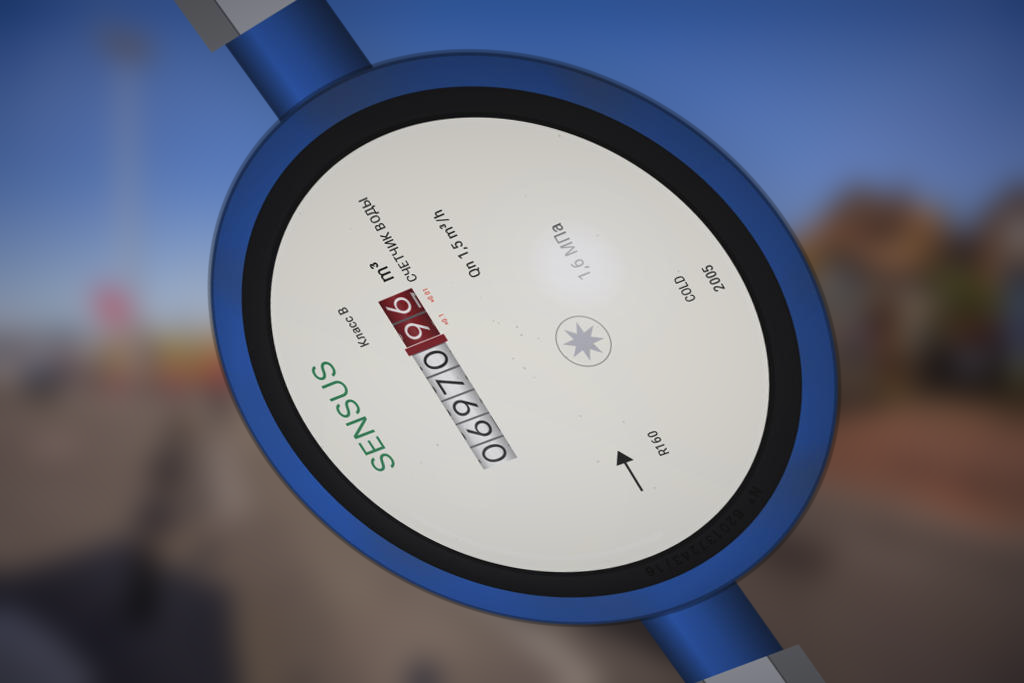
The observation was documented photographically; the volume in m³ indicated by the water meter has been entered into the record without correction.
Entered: 6970.96 m³
